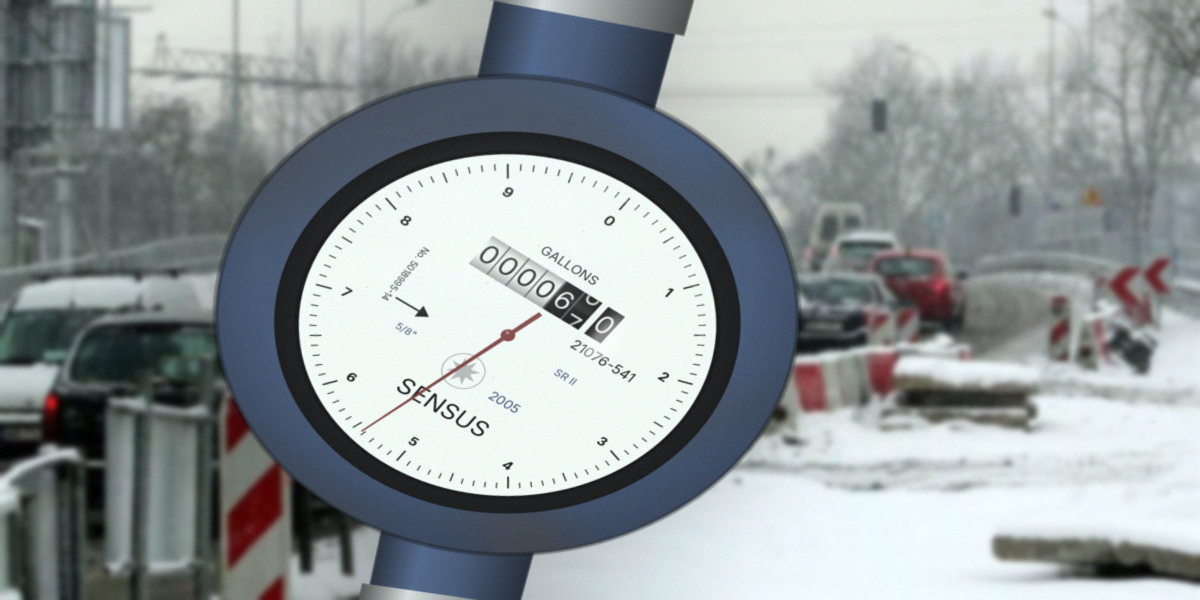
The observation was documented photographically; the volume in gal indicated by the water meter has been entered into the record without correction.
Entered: 665.4 gal
